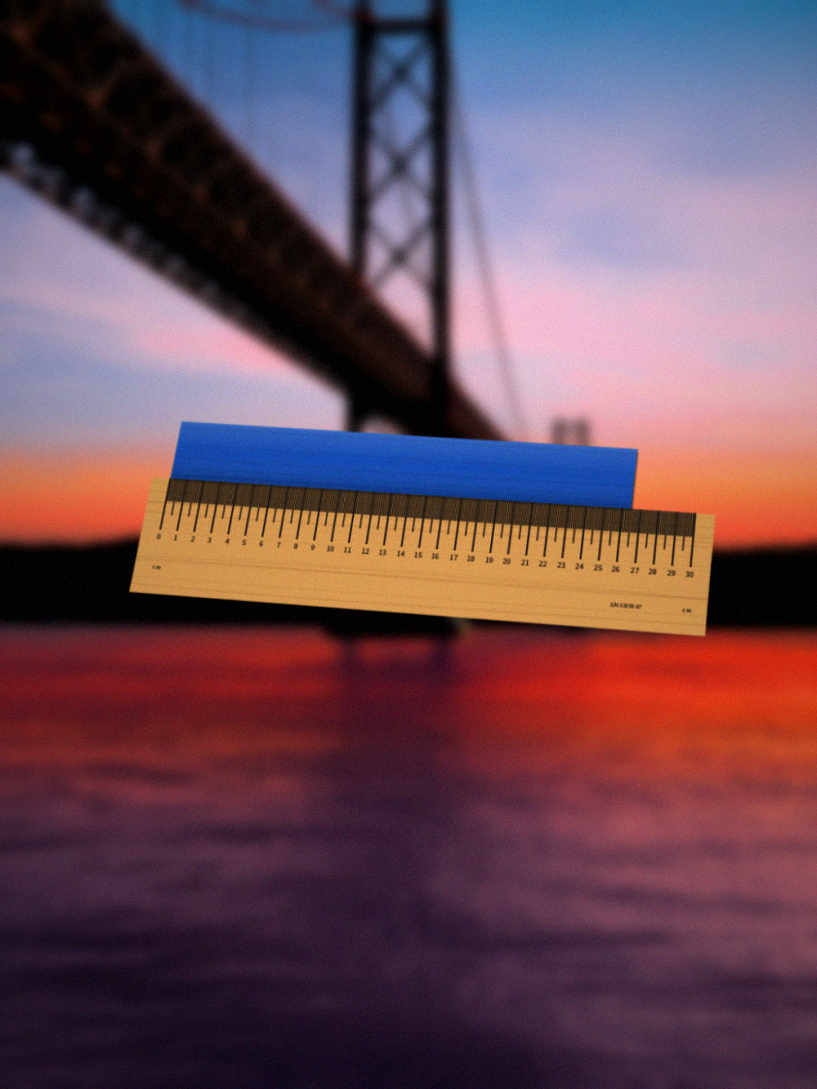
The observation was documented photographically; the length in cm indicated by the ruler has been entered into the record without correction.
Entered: 26.5 cm
